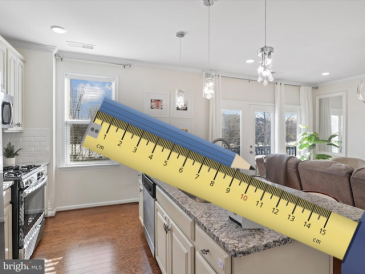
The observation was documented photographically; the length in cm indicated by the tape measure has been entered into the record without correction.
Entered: 10 cm
